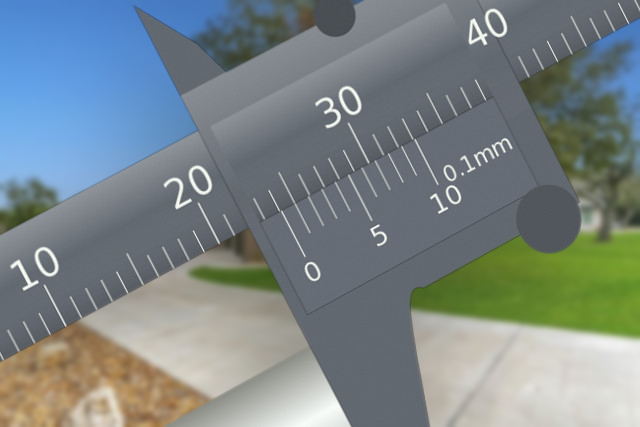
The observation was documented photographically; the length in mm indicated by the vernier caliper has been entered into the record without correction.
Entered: 24.1 mm
